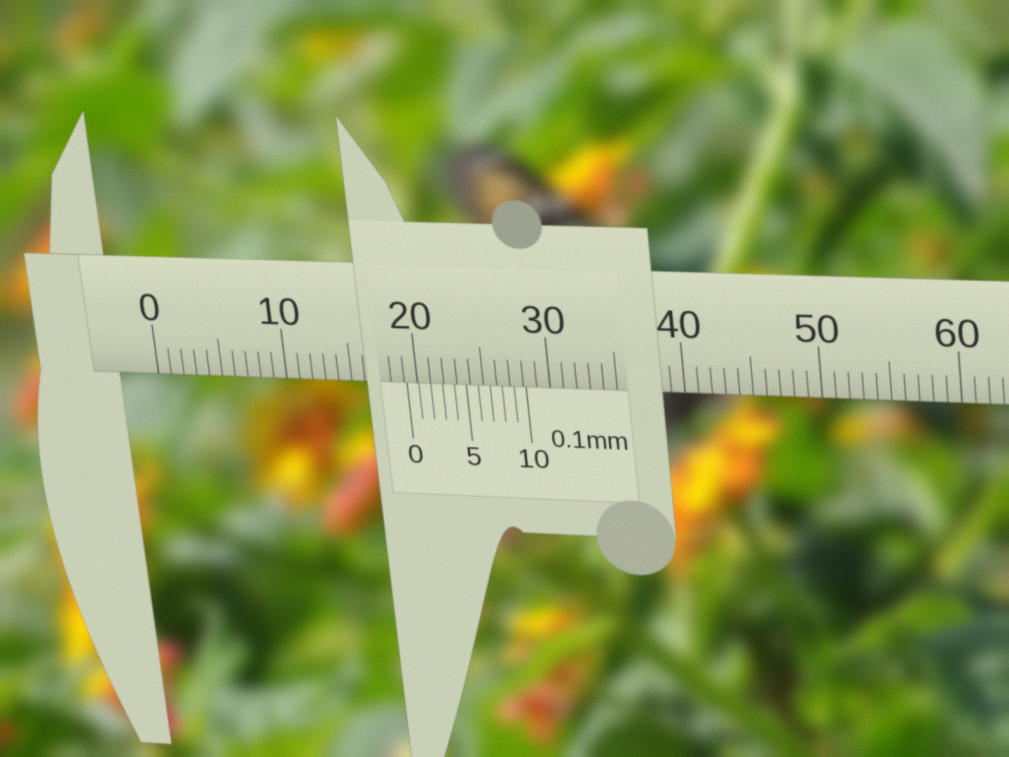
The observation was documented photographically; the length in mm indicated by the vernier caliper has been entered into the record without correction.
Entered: 19.2 mm
